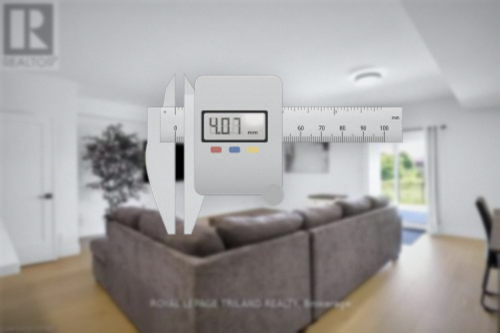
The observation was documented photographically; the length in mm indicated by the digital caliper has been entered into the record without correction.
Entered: 4.07 mm
